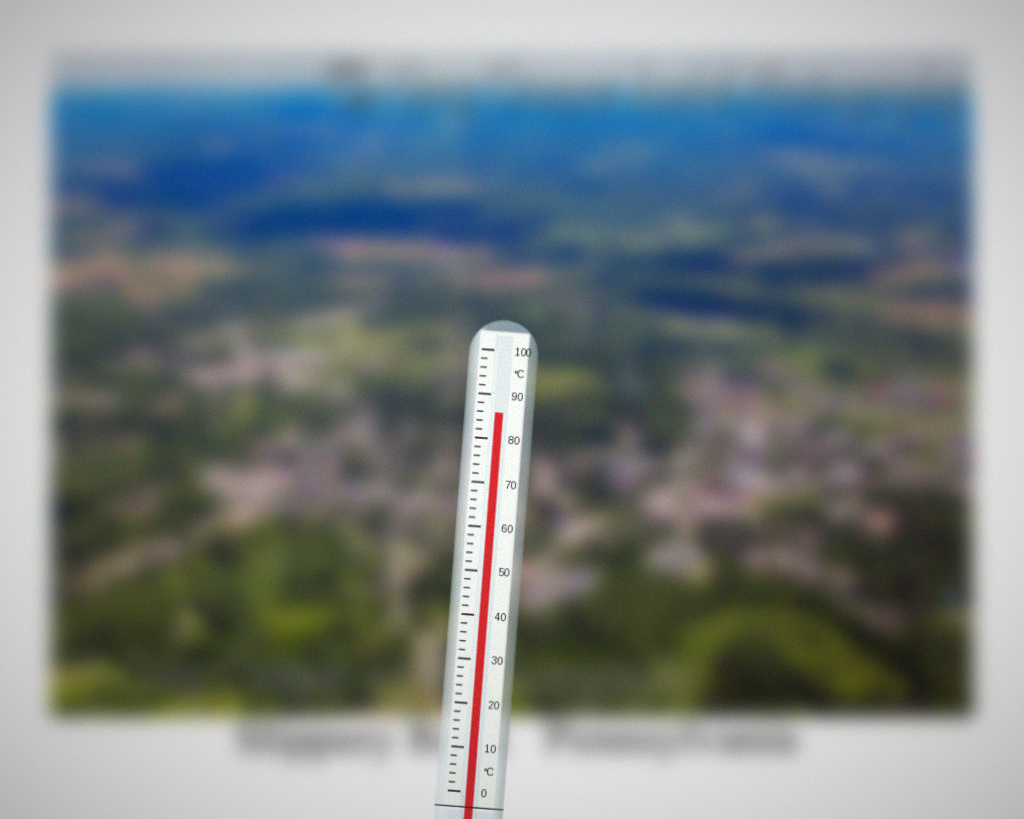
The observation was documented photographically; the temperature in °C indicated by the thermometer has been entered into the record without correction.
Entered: 86 °C
